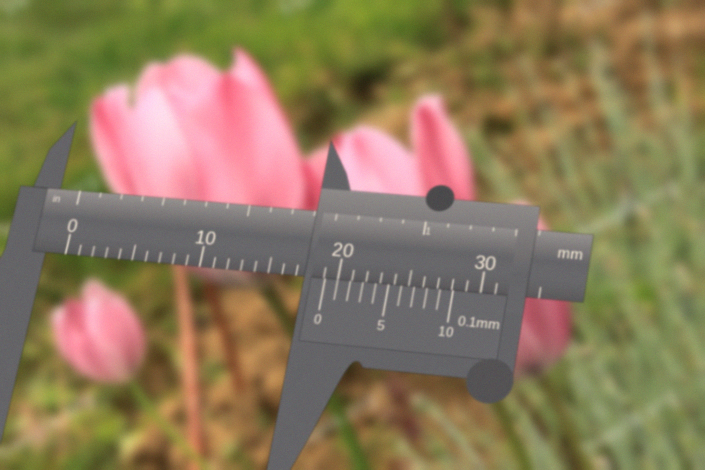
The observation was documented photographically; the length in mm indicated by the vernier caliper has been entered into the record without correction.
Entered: 19.1 mm
